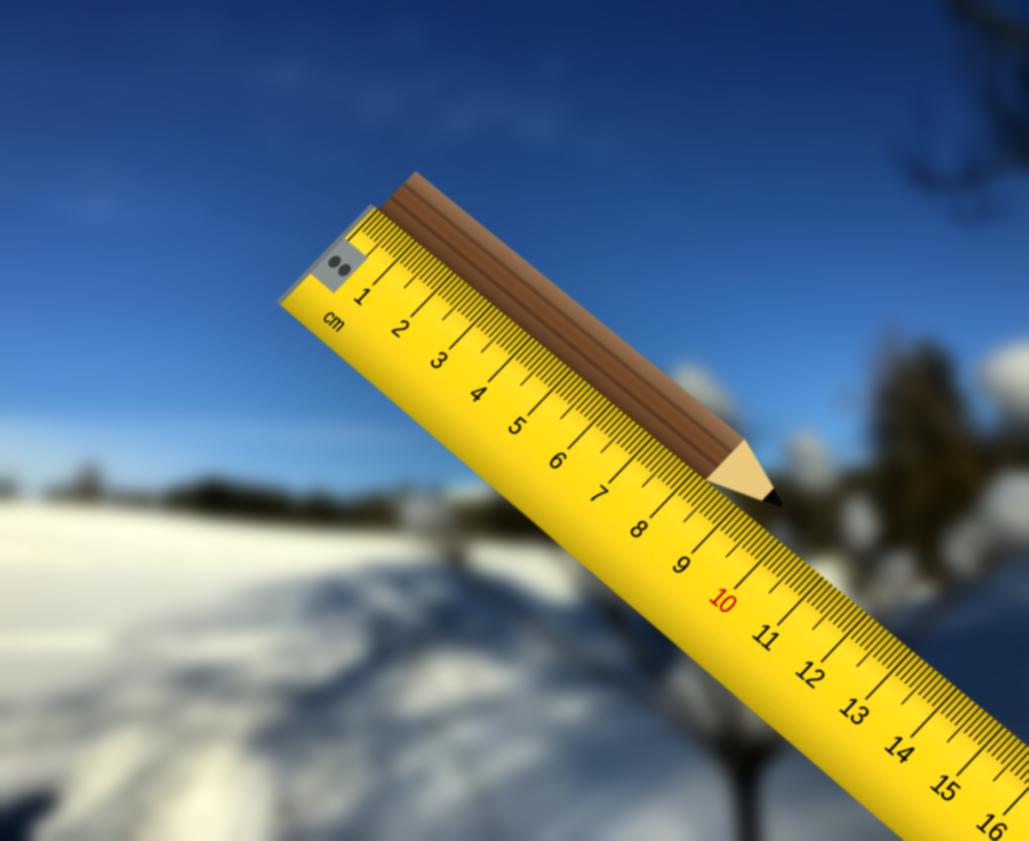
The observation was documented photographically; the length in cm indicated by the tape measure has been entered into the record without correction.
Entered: 9.6 cm
